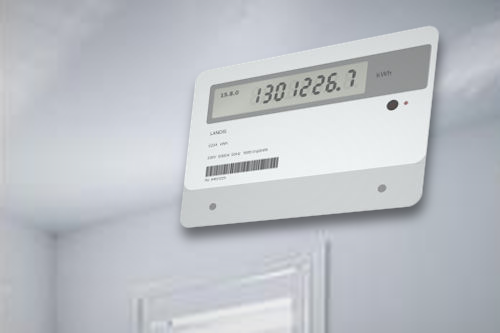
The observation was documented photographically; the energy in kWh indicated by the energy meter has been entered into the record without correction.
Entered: 1301226.7 kWh
